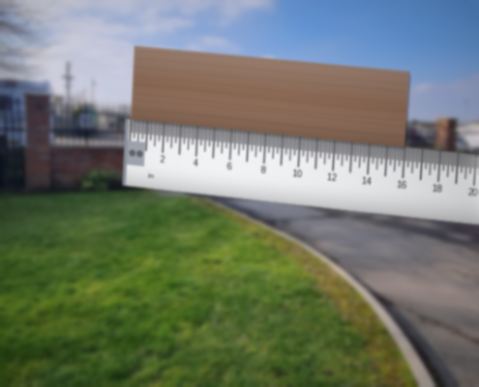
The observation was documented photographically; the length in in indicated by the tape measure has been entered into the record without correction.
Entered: 16 in
